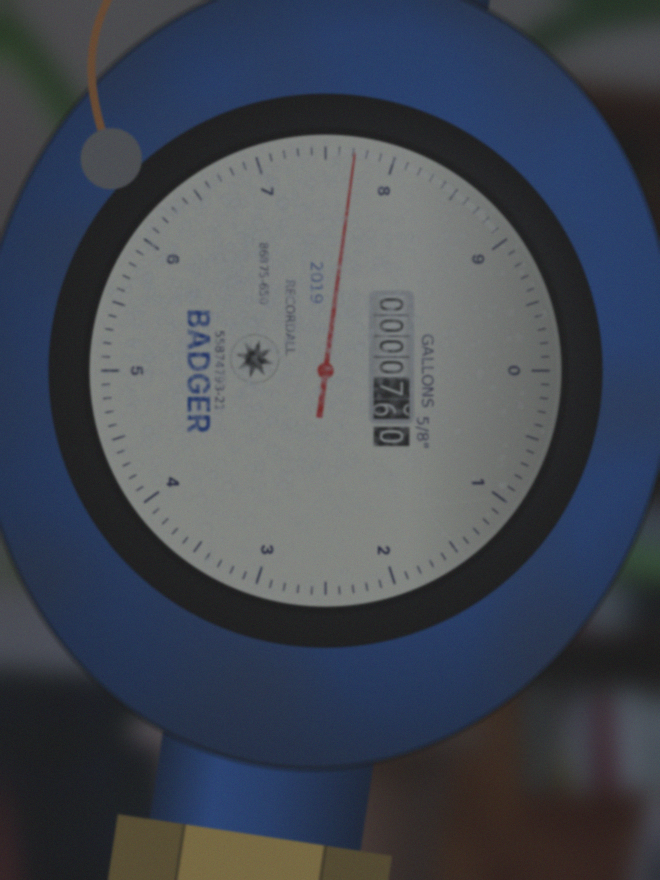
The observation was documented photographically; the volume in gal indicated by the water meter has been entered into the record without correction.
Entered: 757.7 gal
